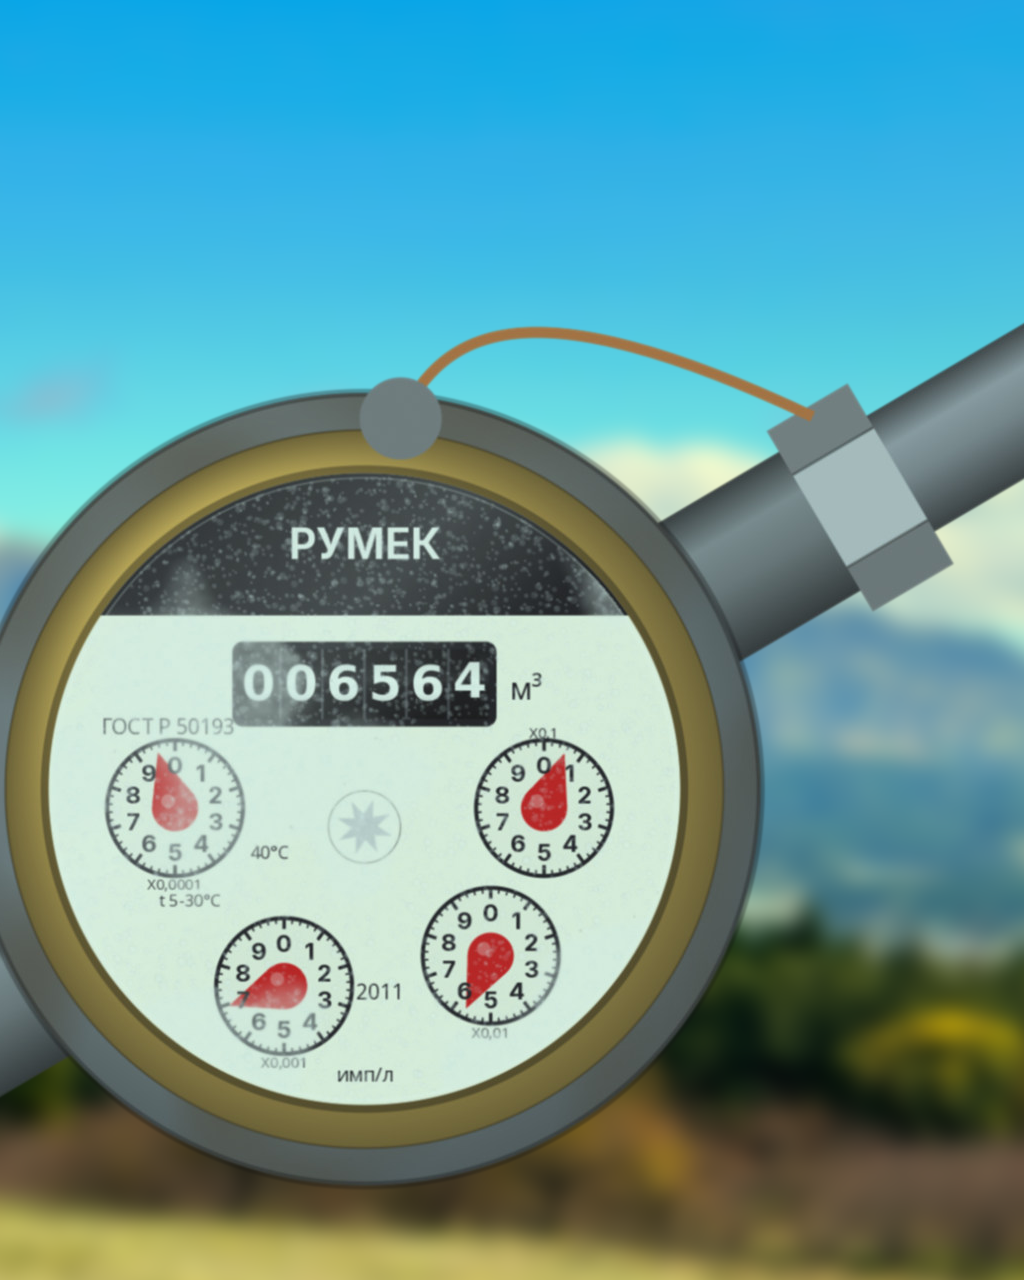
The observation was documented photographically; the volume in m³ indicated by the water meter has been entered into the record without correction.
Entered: 6564.0569 m³
